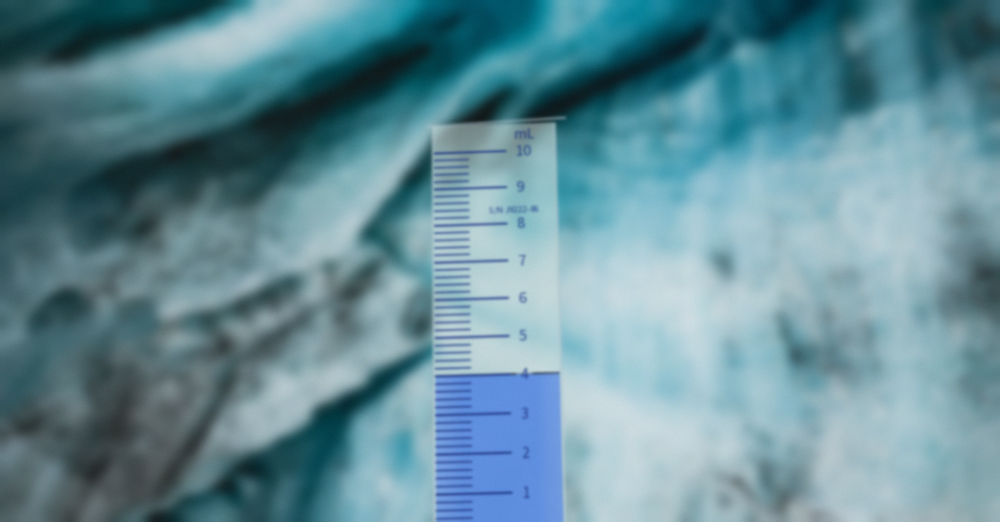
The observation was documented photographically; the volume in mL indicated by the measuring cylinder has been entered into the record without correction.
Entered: 4 mL
